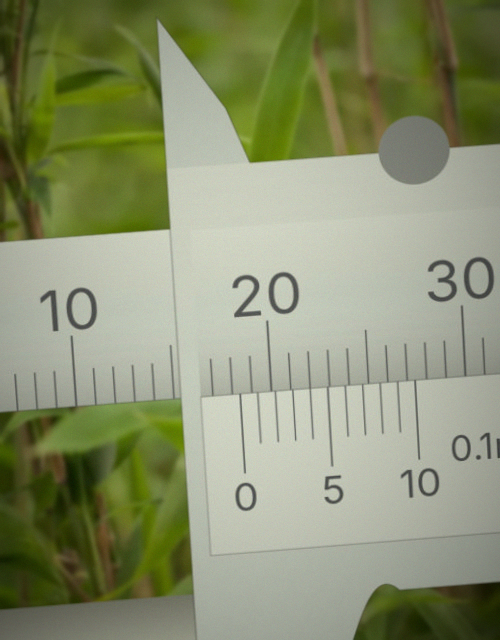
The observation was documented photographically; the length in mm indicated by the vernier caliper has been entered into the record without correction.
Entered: 18.4 mm
